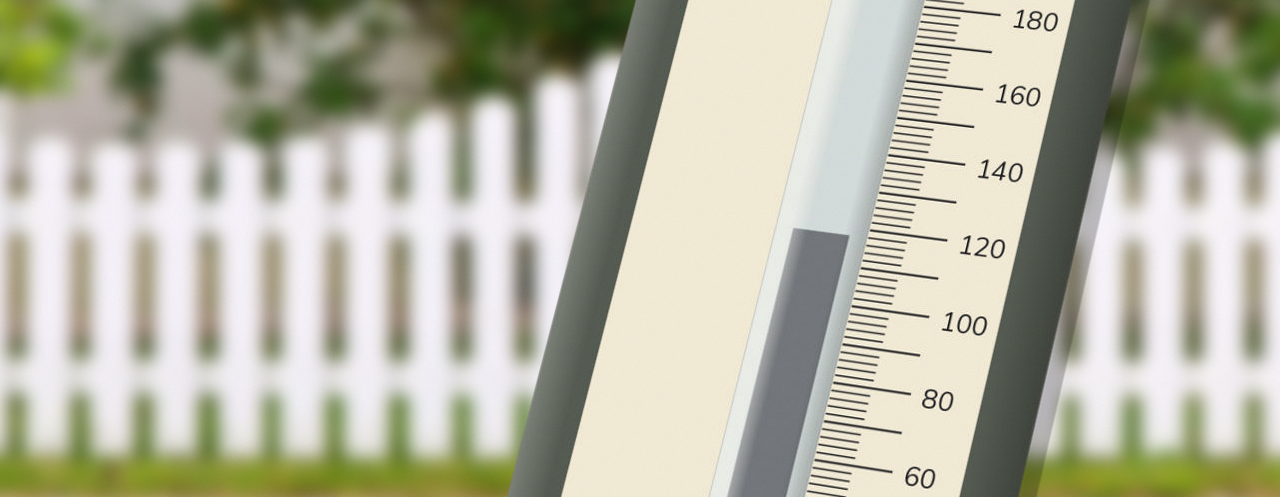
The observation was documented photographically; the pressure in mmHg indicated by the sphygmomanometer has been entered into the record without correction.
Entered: 118 mmHg
